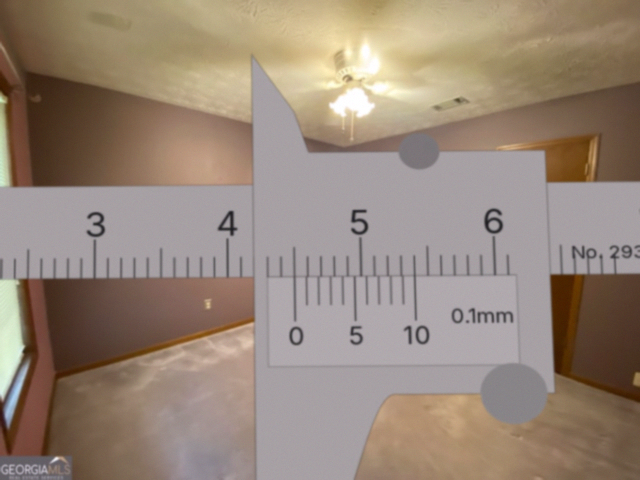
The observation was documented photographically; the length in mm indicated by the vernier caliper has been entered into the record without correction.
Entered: 45.0 mm
